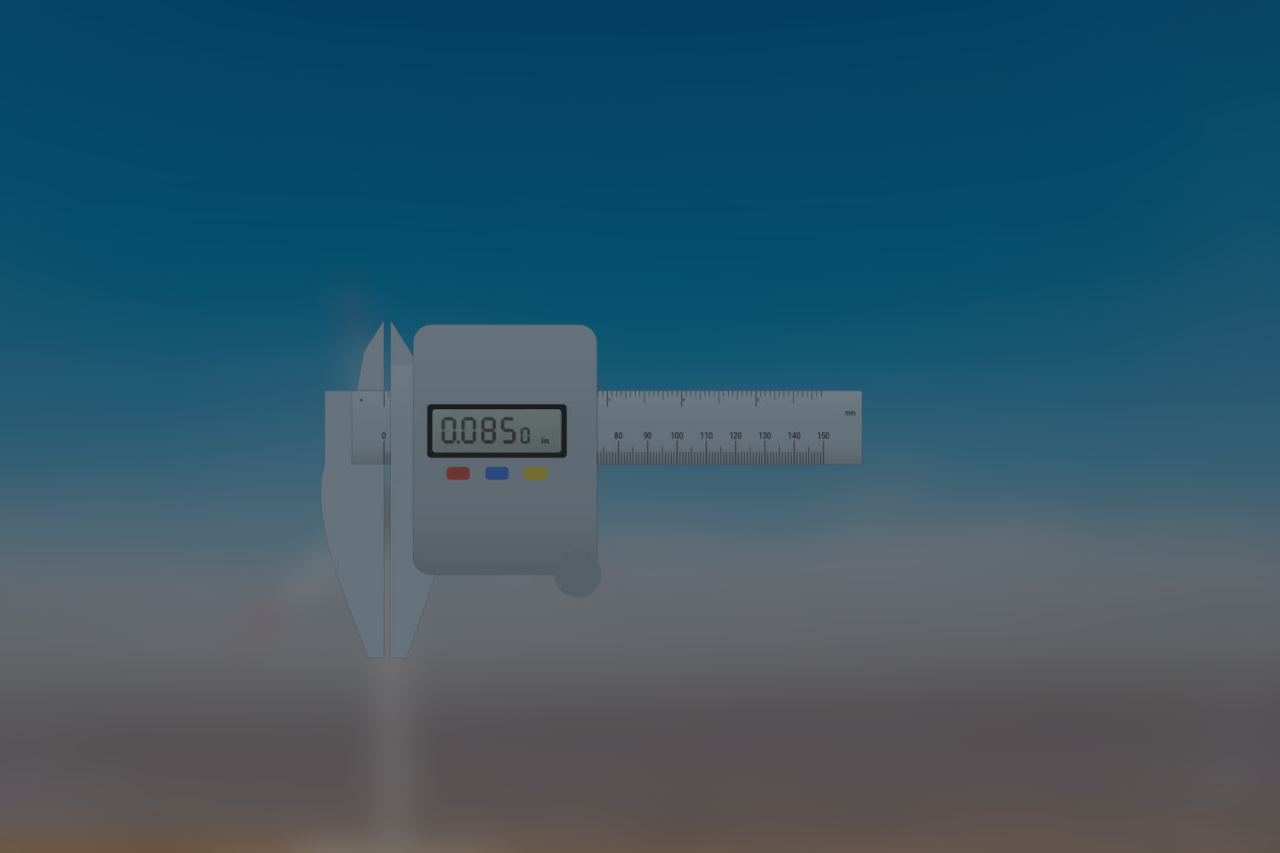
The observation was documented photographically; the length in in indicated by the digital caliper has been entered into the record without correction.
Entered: 0.0850 in
